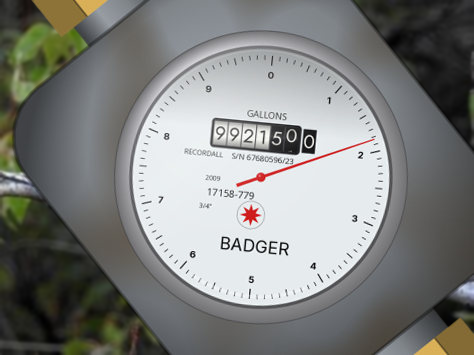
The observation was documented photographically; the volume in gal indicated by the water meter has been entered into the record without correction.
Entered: 9921501.8 gal
